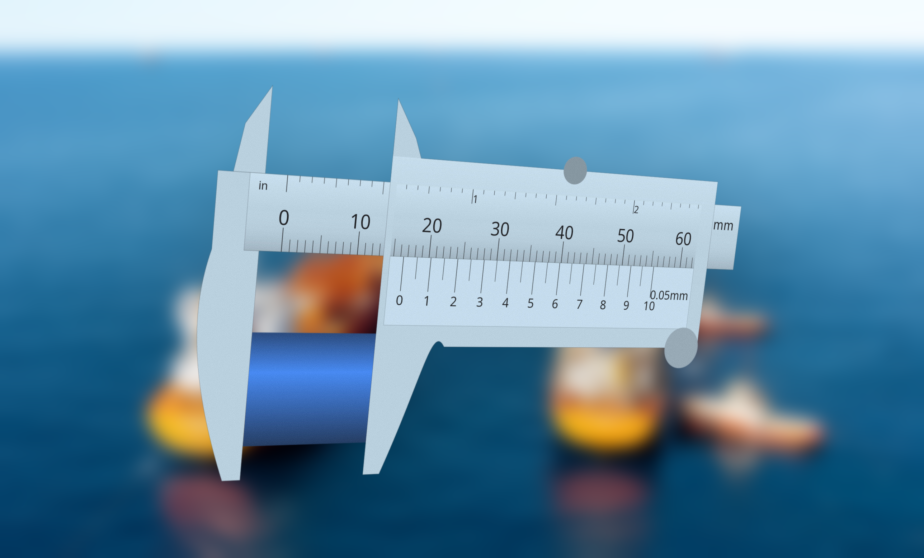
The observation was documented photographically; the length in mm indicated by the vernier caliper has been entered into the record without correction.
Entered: 16.4 mm
